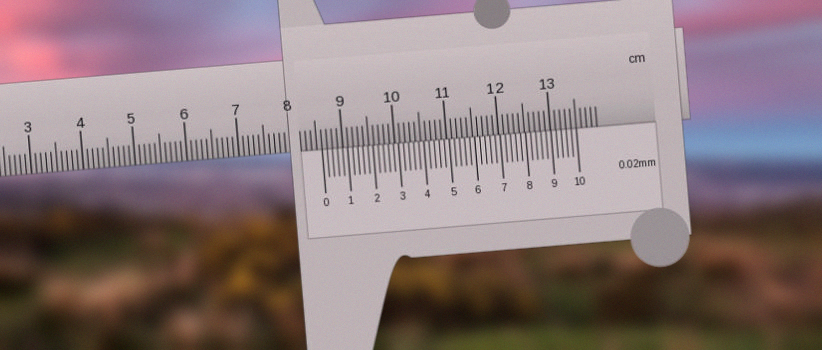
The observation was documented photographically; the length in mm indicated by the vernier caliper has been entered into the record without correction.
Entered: 86.0 mm
